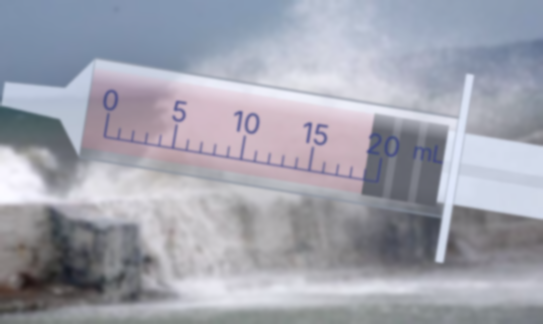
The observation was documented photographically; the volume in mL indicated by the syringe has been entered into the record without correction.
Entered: 19 mL
